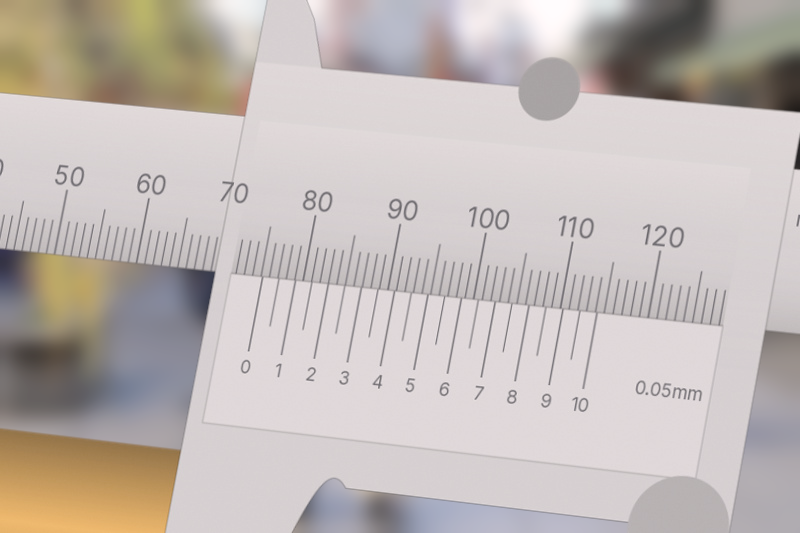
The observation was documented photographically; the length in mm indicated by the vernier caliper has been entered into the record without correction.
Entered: 75.2 mm
